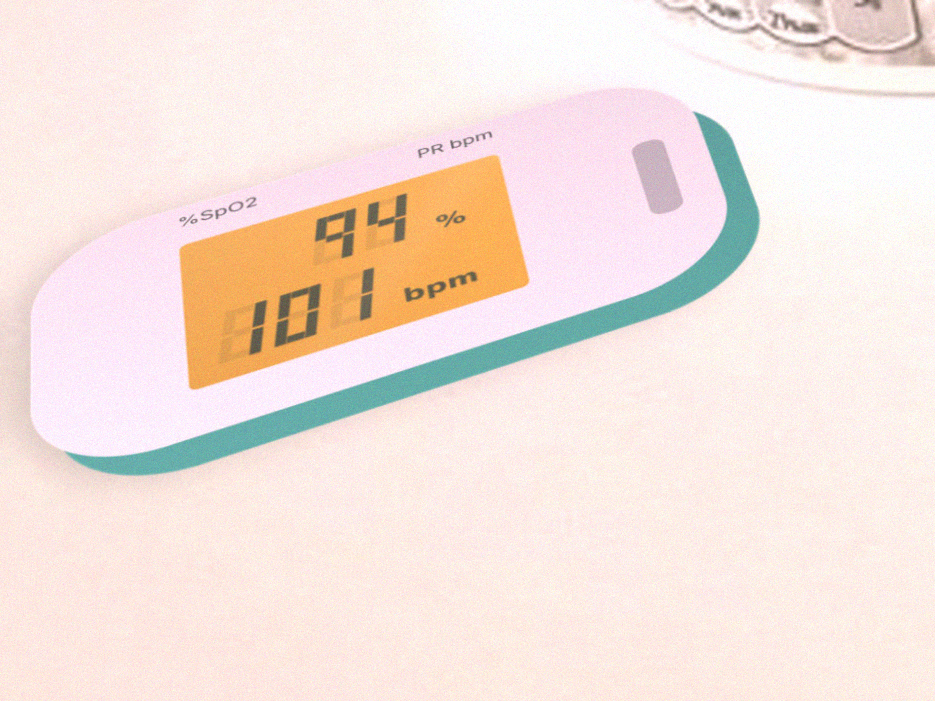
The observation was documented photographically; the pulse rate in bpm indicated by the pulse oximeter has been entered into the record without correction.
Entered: 101 bpm
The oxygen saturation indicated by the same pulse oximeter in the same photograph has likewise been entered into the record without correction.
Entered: 94 %
